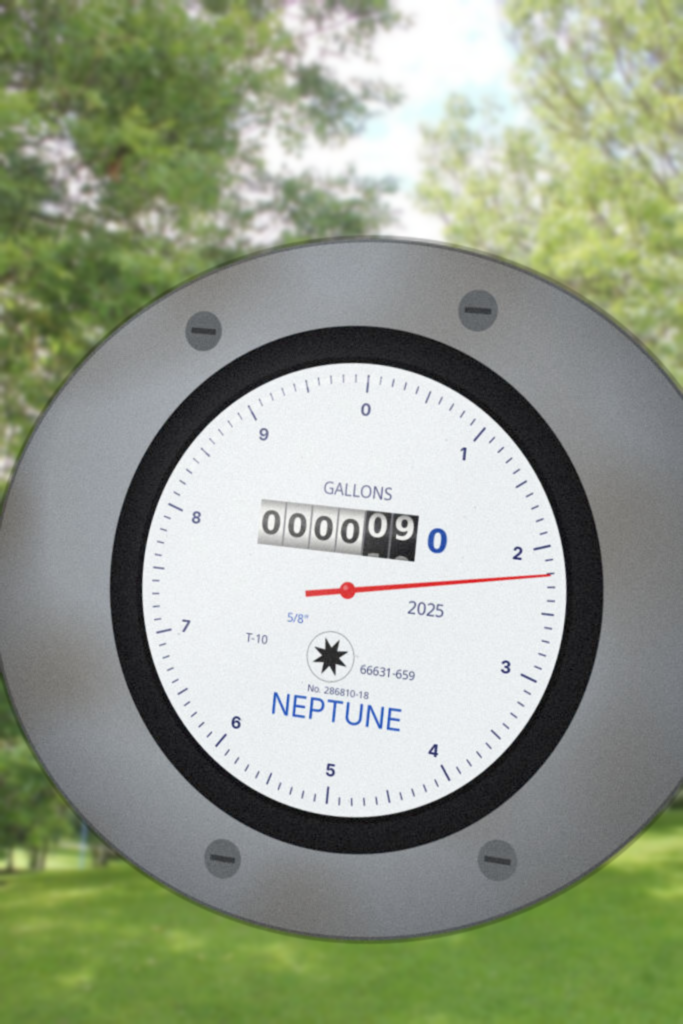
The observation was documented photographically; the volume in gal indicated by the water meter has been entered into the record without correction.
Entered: 92.2 gal
